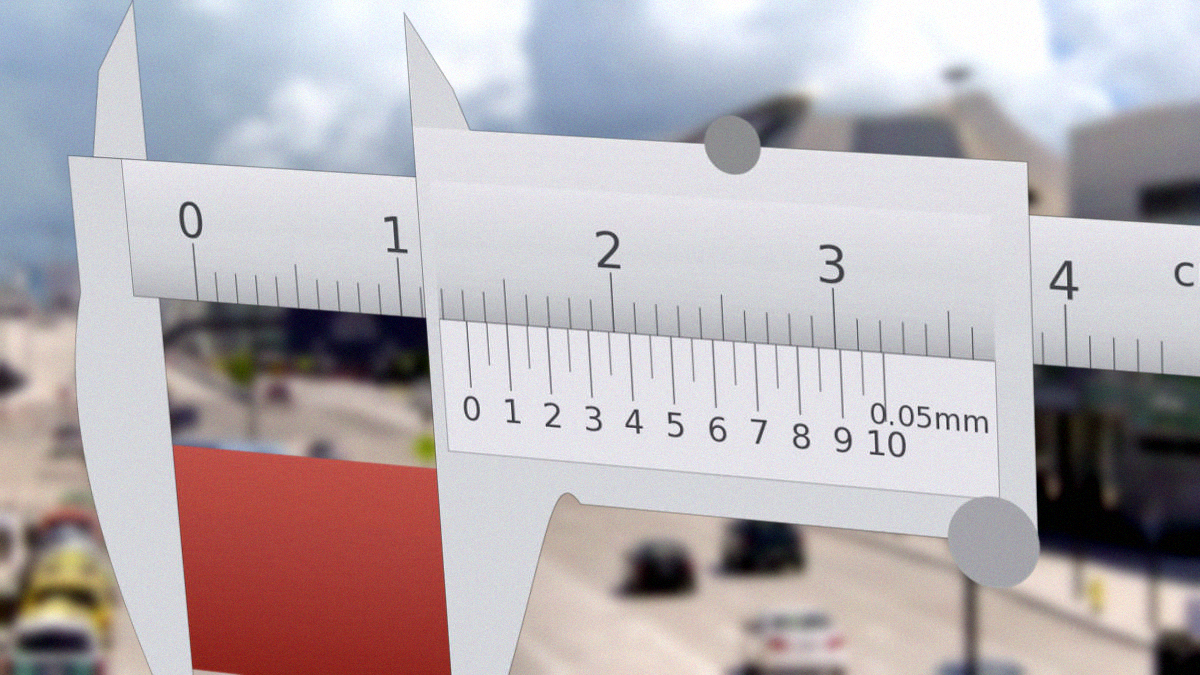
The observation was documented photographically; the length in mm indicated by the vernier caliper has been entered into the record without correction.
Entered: 13.1 mm
